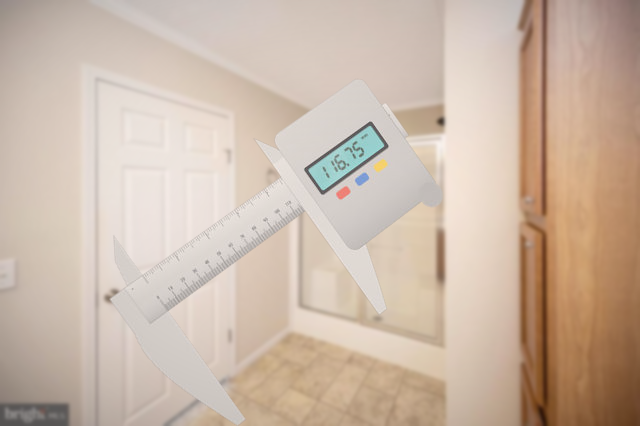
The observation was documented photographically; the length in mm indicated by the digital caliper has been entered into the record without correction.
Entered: 116.75 mm
